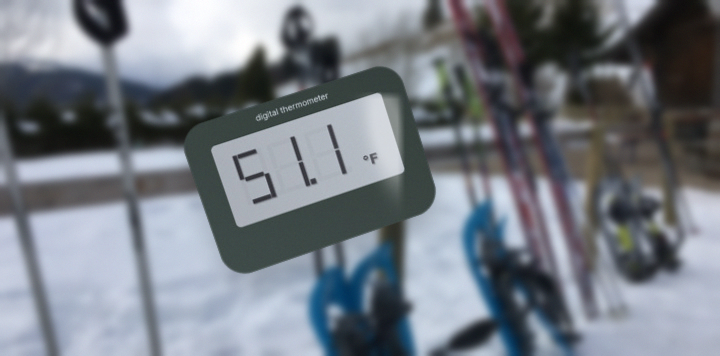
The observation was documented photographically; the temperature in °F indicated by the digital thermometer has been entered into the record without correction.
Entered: 51.1 °F
